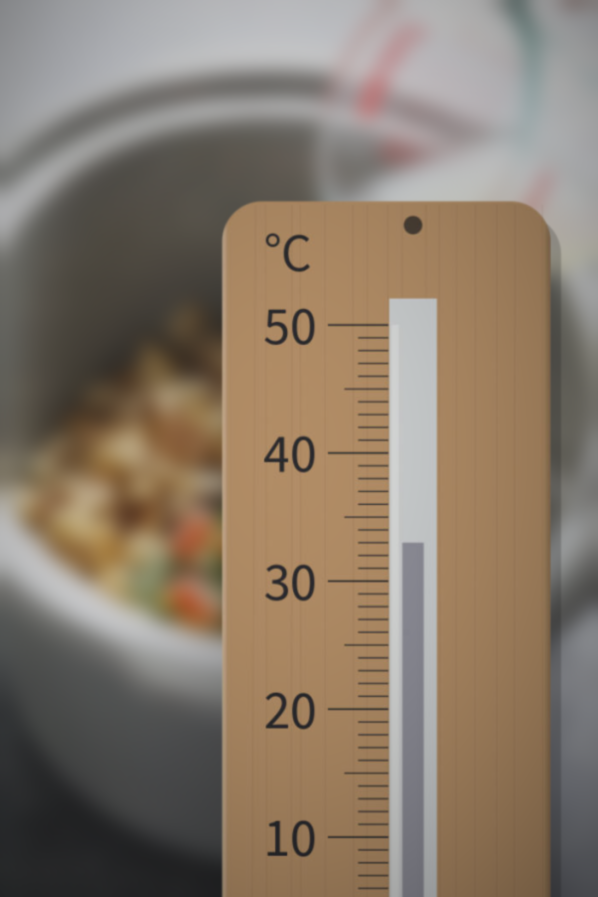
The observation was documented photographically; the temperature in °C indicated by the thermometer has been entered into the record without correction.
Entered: 33 °C
